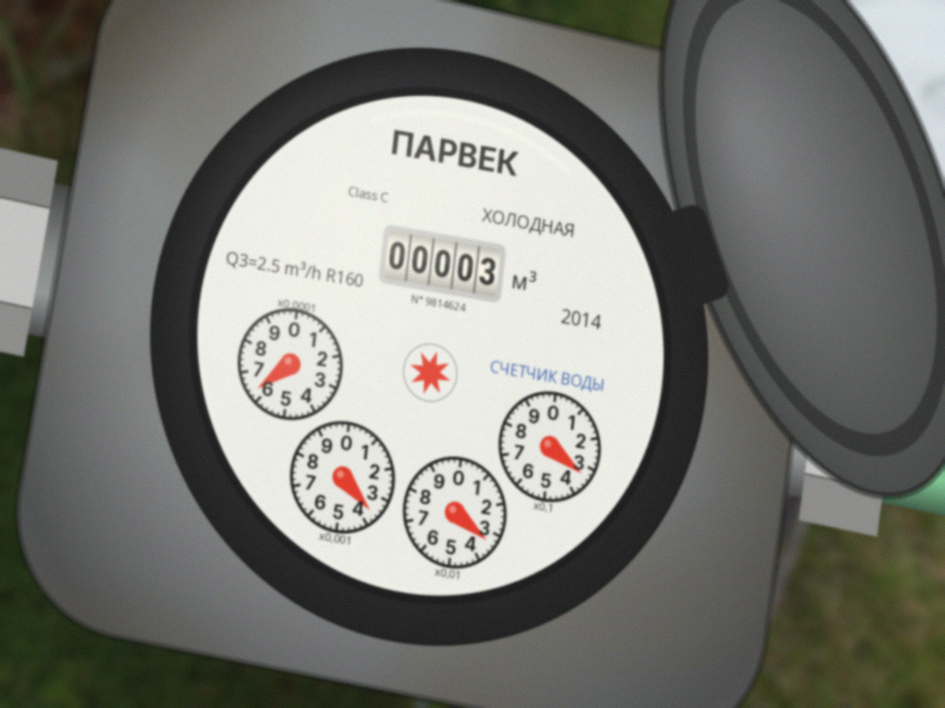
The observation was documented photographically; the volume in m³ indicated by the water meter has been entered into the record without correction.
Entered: 3.3336 m³
